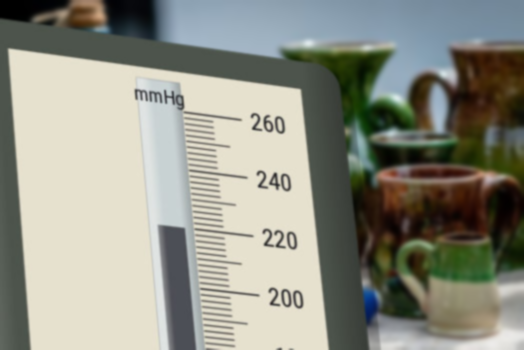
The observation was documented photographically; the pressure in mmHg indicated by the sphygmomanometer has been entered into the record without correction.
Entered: 220 mmHg
